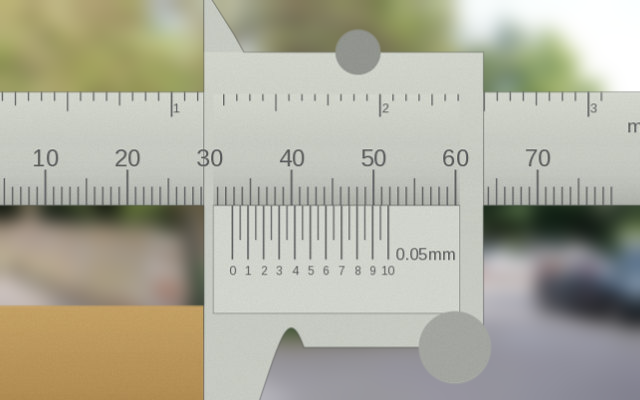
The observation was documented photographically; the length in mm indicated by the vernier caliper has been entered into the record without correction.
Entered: 32.8 mm
